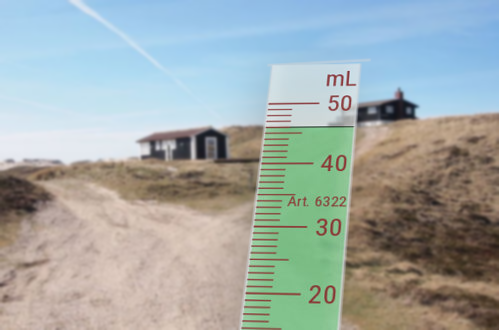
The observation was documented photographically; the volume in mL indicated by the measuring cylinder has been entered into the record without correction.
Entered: 46 mL
